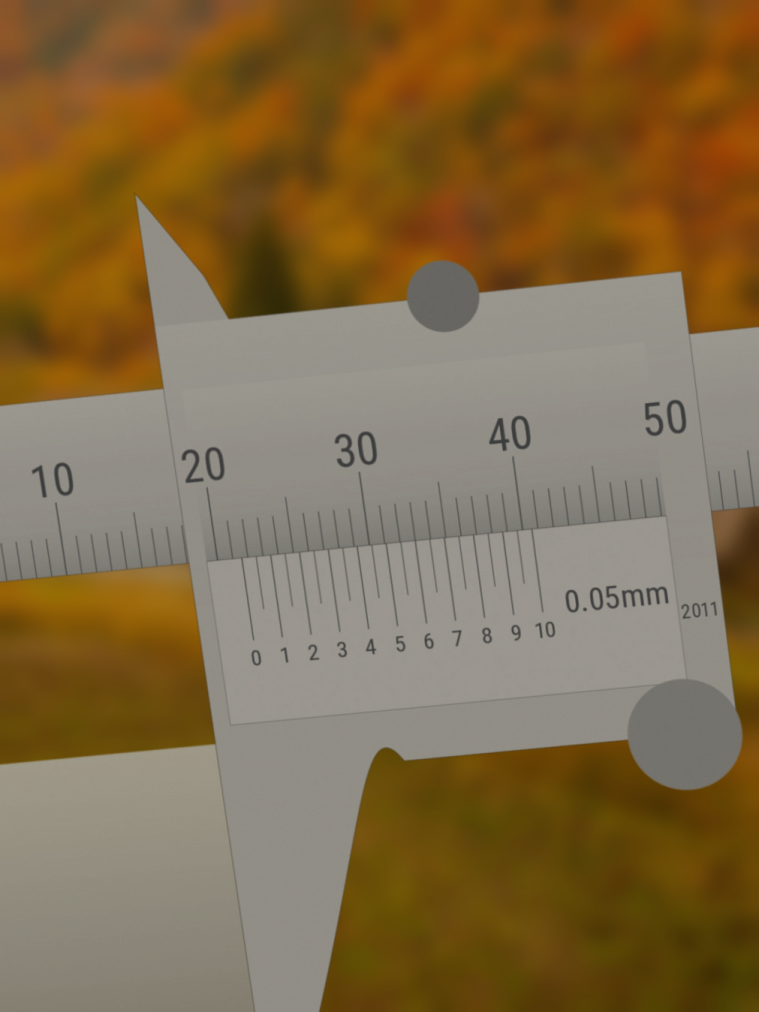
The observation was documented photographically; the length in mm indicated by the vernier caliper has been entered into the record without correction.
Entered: 21.6 mm
